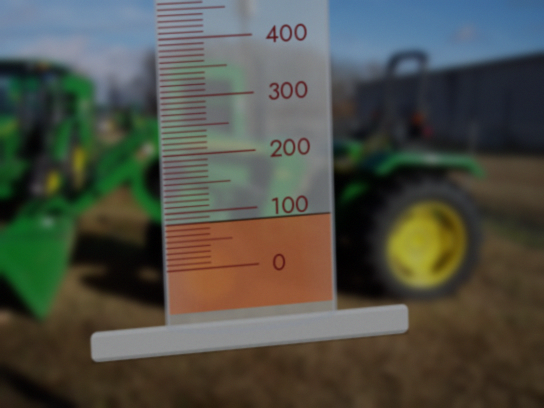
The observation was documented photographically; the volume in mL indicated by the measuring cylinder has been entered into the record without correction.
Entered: 80 mL
